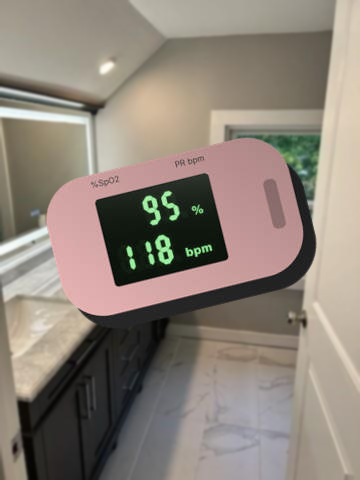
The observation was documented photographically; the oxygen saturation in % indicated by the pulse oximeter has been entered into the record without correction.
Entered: 95 %
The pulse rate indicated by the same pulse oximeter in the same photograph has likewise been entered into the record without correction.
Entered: 118 bpm
